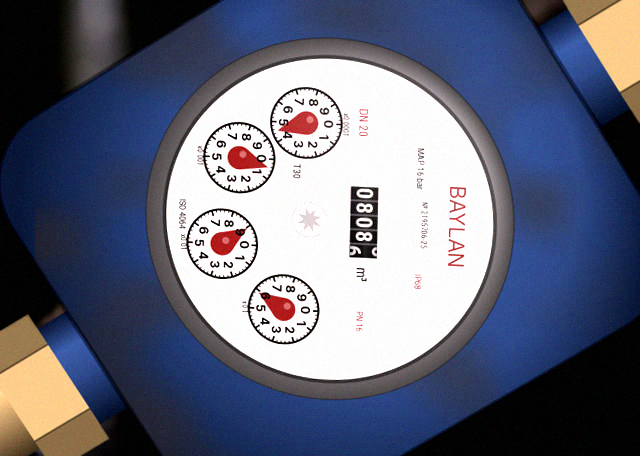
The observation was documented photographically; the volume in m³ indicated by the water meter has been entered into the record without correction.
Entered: 8085.5904 m³
